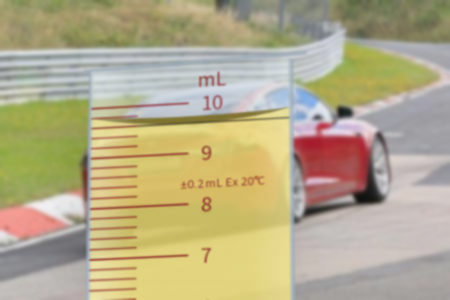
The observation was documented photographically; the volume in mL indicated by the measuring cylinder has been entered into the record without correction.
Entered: 9.6 mL
